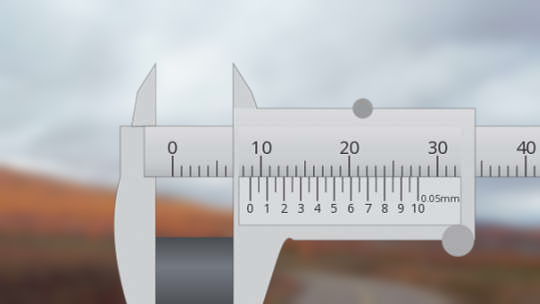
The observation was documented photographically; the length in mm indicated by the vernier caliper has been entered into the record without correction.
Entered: 8.8 mm
